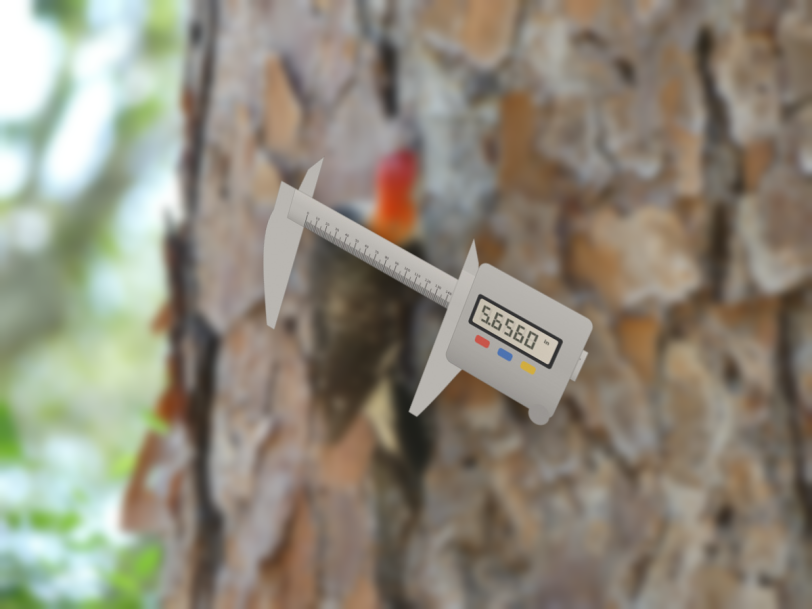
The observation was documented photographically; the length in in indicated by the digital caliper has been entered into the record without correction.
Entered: 5.6560 in
